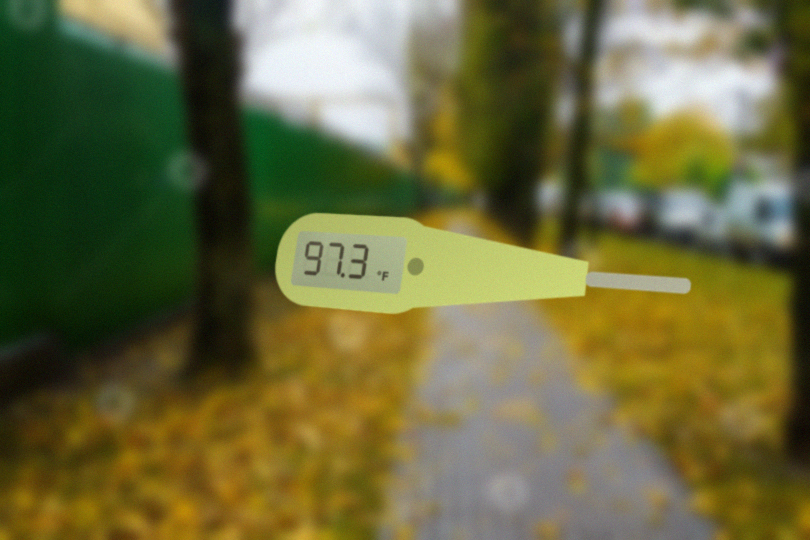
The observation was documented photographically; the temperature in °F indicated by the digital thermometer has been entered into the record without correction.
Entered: 97.3 °F
